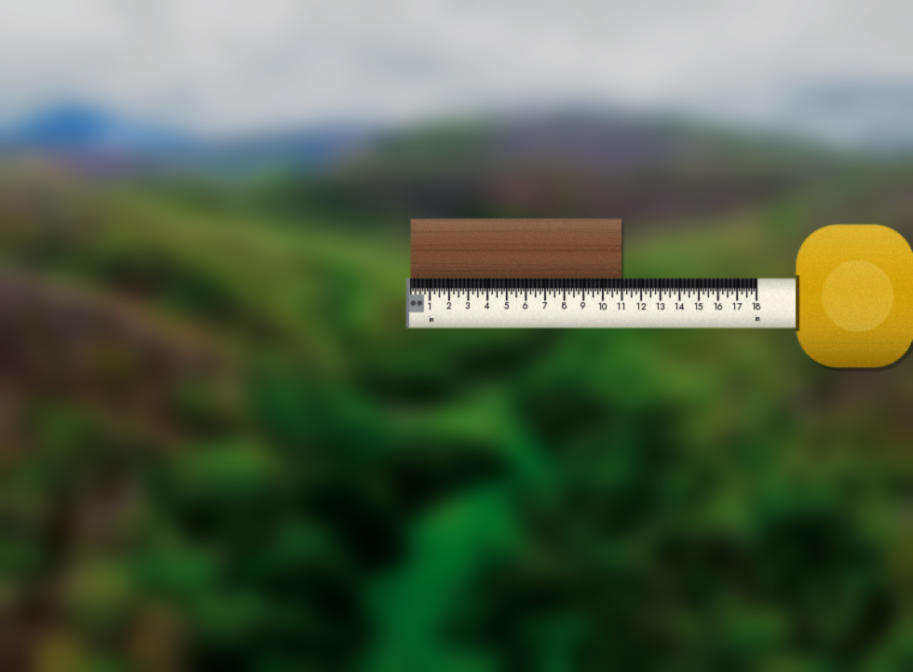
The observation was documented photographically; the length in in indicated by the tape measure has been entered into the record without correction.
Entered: 11 in
